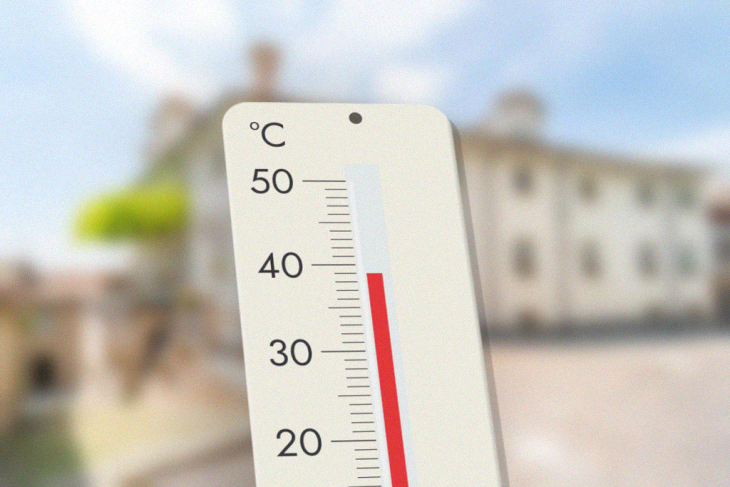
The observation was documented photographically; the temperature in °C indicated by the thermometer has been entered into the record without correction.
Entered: 39 °C
